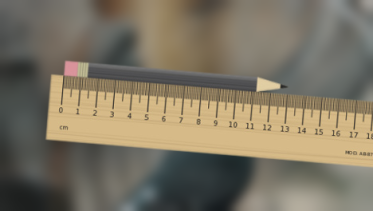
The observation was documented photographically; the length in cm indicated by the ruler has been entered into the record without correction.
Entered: 13 cm
